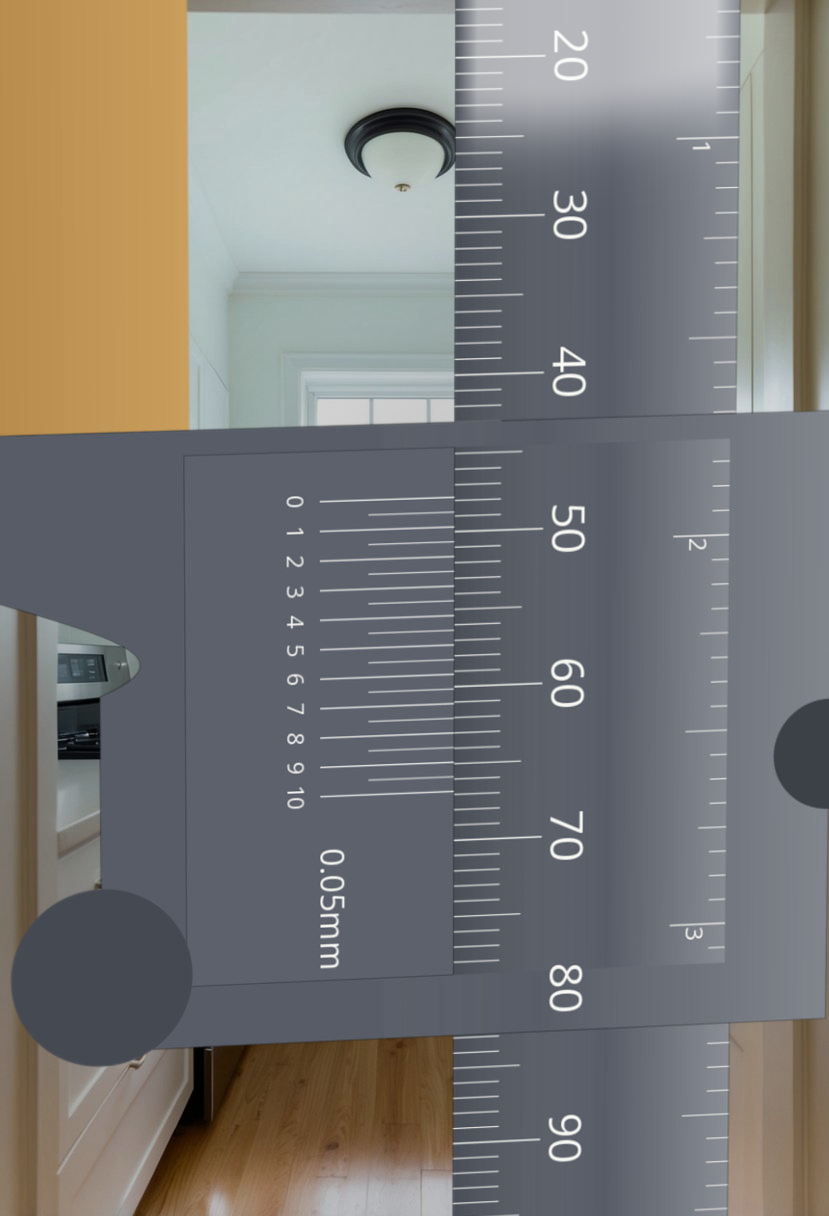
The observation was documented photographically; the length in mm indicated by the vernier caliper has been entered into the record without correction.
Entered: 47.8 mm
